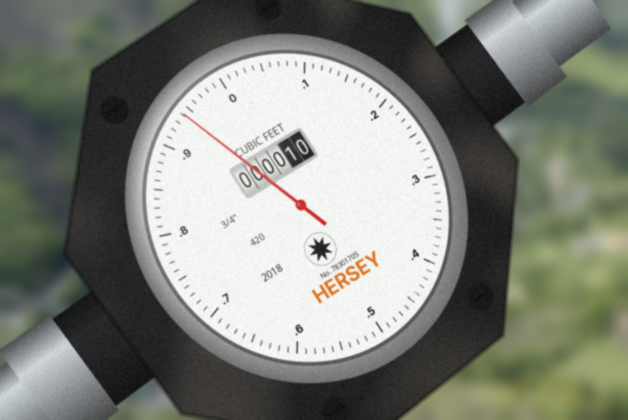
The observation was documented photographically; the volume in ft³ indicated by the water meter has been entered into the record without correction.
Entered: 9.94 ft³
